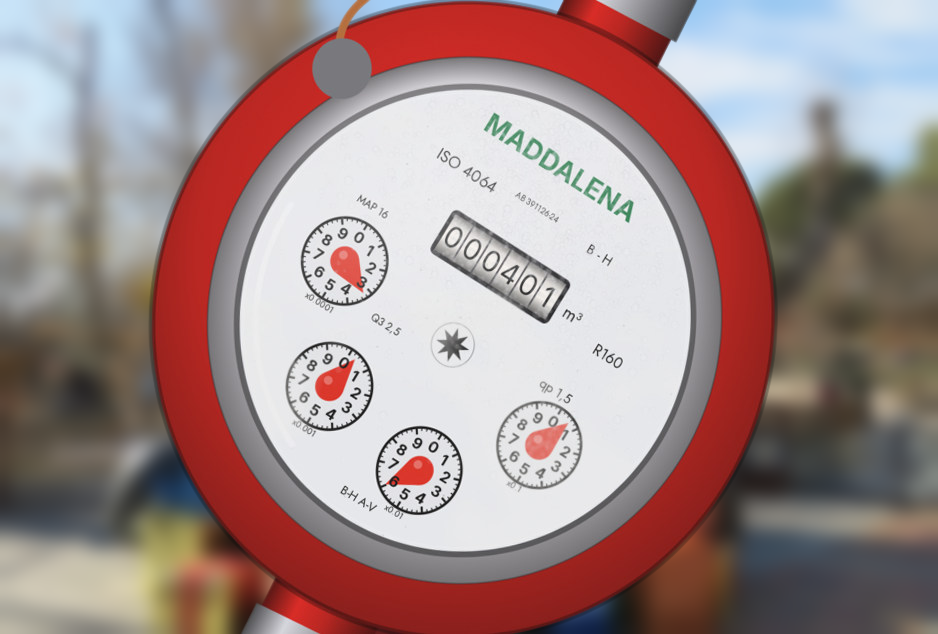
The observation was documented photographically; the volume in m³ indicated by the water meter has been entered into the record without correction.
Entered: 401.0603 m³
